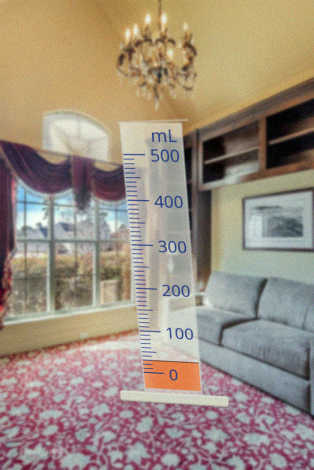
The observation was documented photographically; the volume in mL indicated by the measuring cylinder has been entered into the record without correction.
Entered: 30 mL
